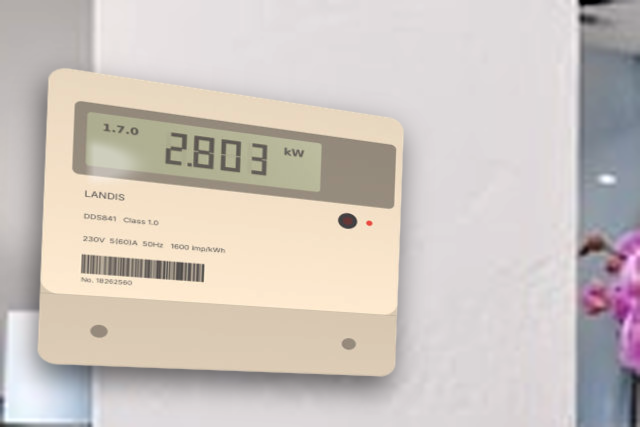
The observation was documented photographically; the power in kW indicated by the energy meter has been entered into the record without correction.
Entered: 2.803 kW
